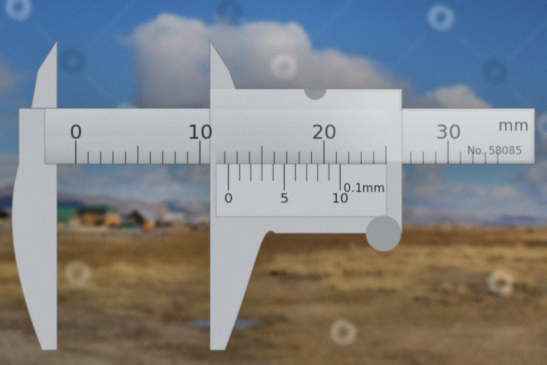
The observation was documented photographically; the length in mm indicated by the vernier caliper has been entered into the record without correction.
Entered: 12.3 mm
